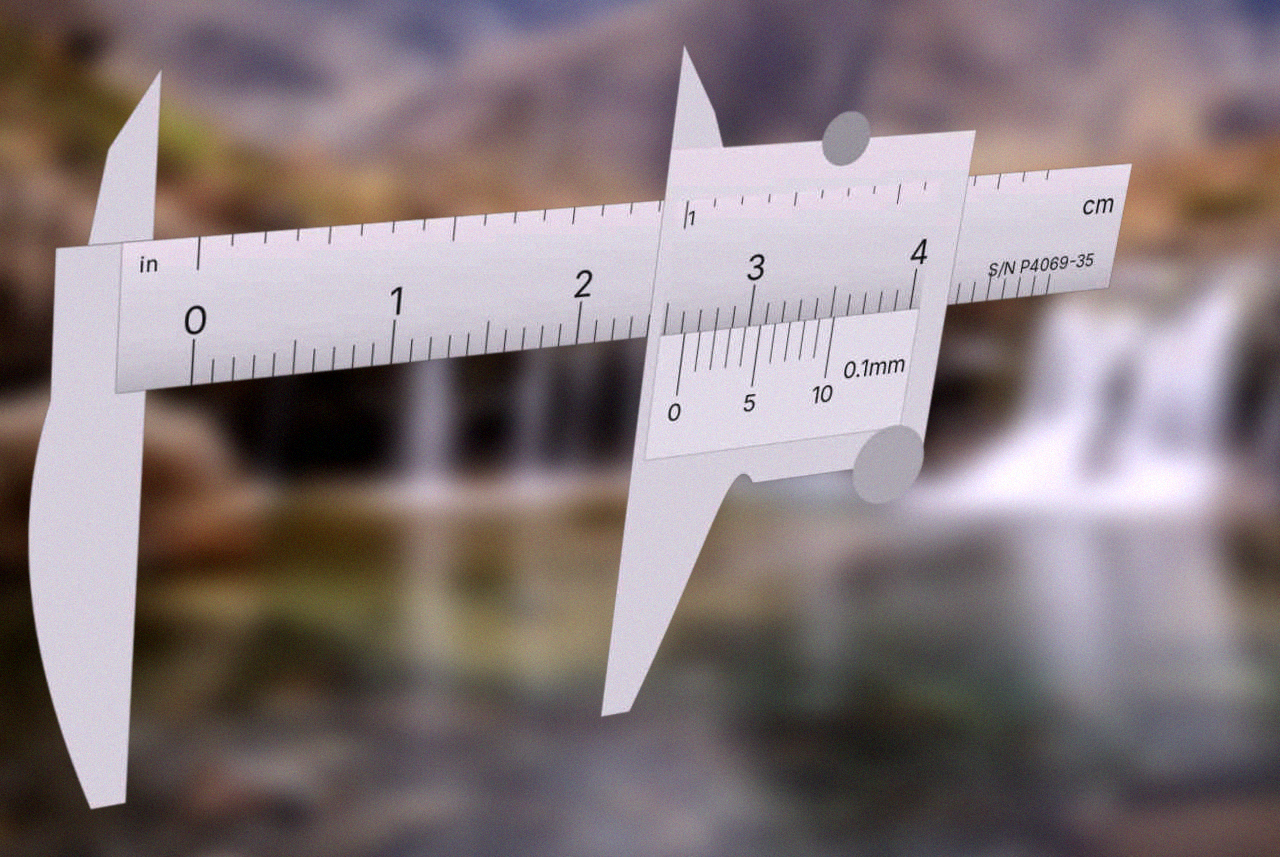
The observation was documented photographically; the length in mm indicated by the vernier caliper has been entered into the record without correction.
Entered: 26.2 mm
